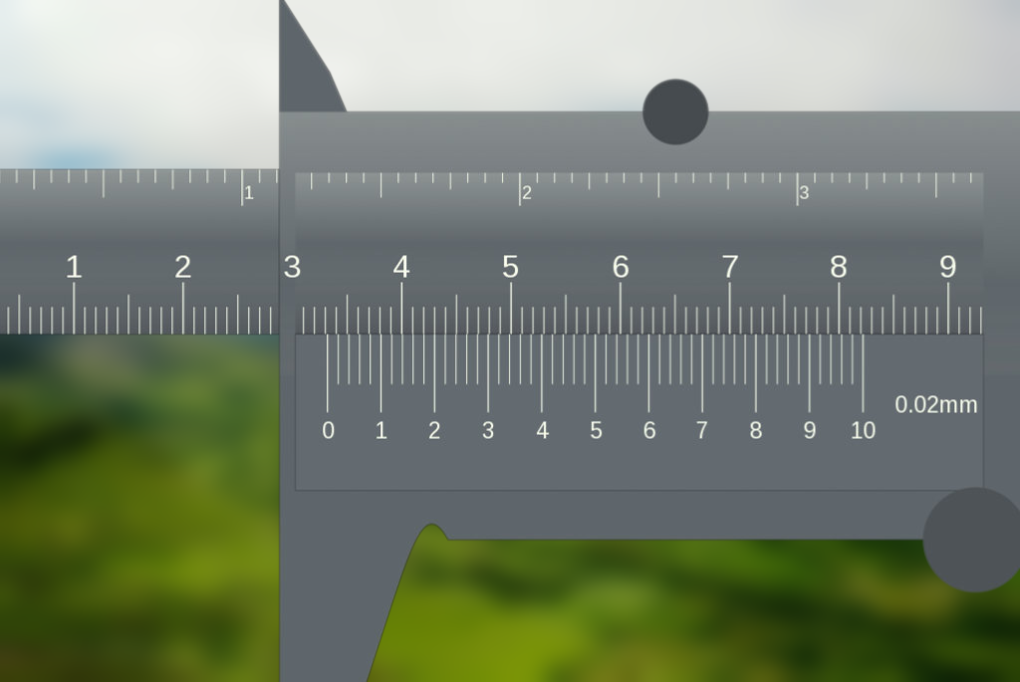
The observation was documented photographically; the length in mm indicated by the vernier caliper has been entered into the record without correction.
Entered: 33.2 mm
